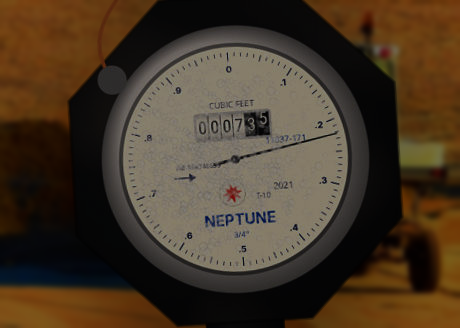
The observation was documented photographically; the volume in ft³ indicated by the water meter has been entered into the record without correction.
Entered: 735.22 ft³
